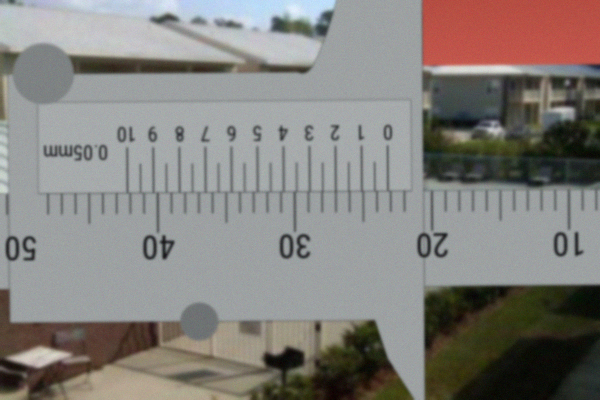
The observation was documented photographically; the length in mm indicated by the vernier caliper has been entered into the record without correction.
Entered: 23.2 mm
